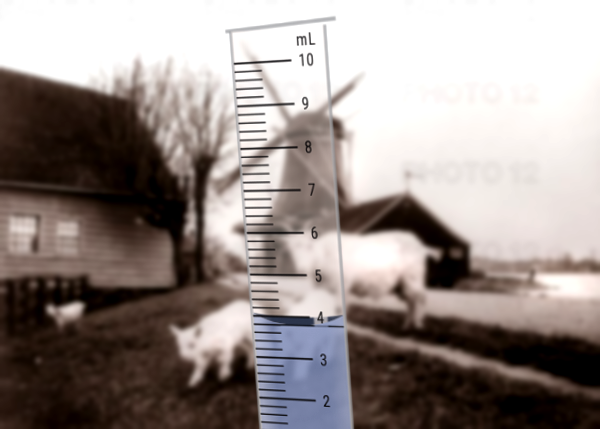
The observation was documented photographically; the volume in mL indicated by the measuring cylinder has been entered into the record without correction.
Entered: 3.8 mL
